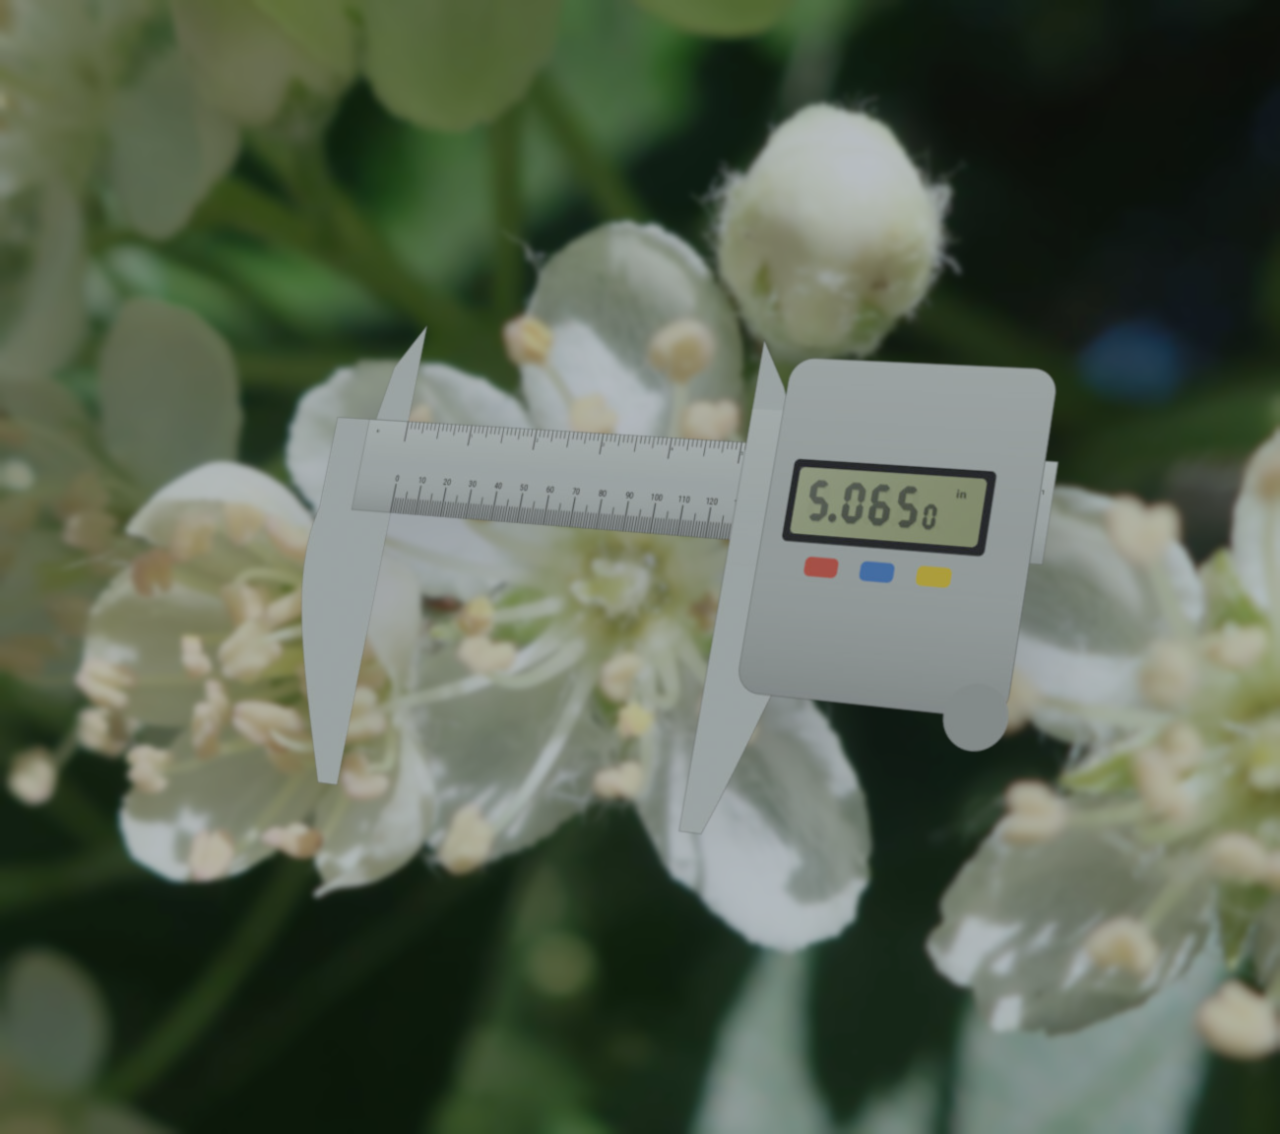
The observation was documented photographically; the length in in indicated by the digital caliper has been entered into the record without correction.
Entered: 5.0650 in
